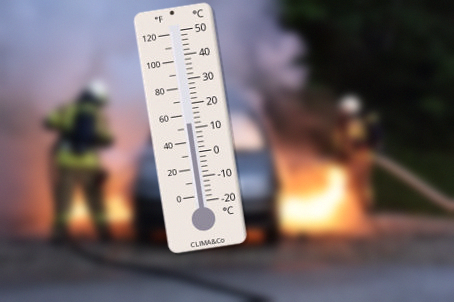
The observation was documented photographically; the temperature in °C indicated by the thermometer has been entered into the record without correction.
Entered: 12 °C
